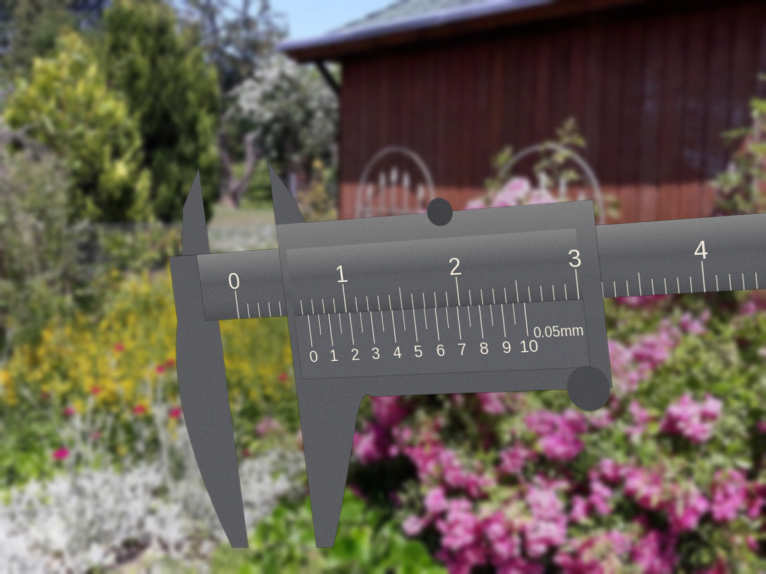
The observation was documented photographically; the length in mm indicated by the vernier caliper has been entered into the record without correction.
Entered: 6.5 mm
